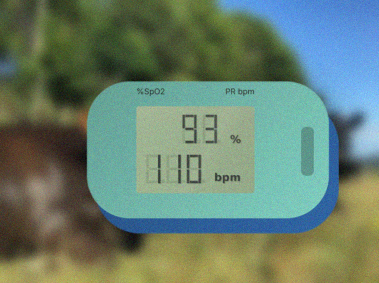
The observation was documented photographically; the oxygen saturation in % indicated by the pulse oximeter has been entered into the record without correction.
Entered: 93 %
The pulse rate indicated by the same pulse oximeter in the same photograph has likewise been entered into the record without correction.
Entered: 110 bpm
